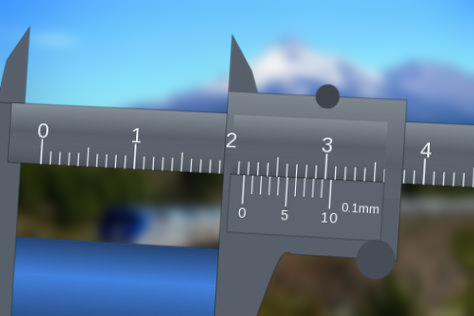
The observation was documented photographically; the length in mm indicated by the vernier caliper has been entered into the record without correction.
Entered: 21.6 mm
